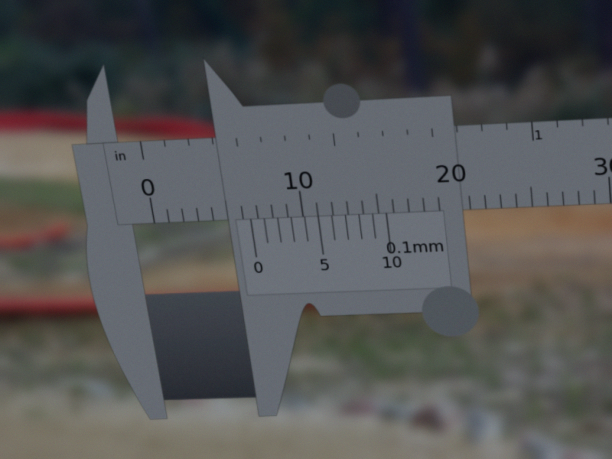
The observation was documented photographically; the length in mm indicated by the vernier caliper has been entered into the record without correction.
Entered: 6.5 mm
